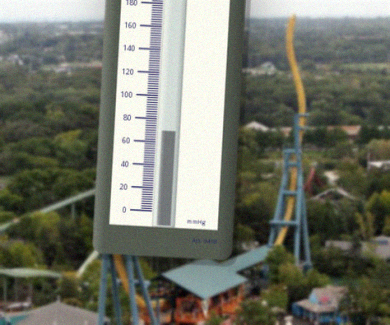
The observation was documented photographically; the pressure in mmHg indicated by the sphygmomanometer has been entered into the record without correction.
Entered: 70 mmHg
